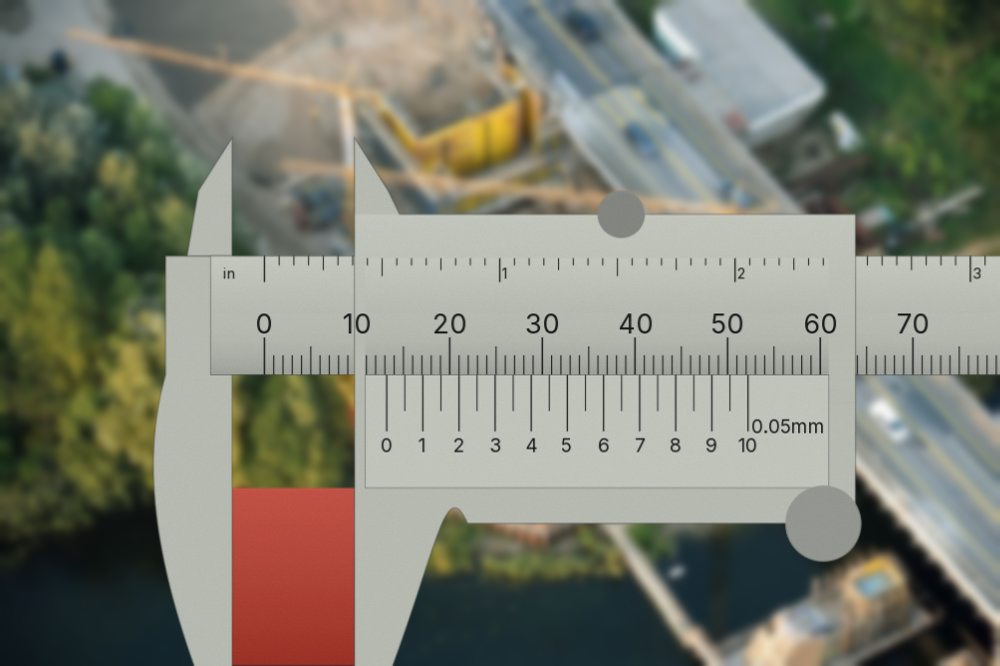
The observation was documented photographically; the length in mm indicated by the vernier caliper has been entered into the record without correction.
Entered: 13.2 mm
